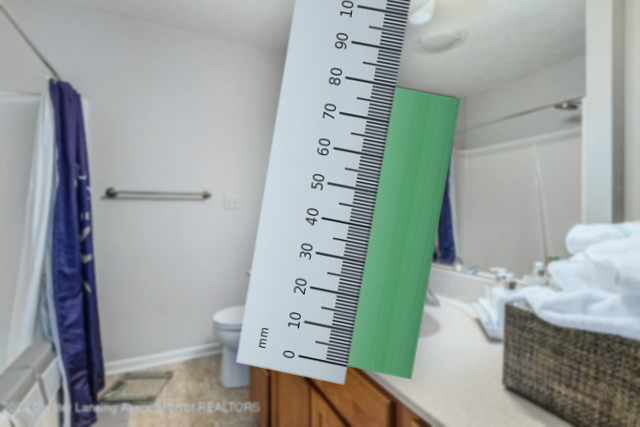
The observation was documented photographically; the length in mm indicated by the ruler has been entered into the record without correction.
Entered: 80 mm
